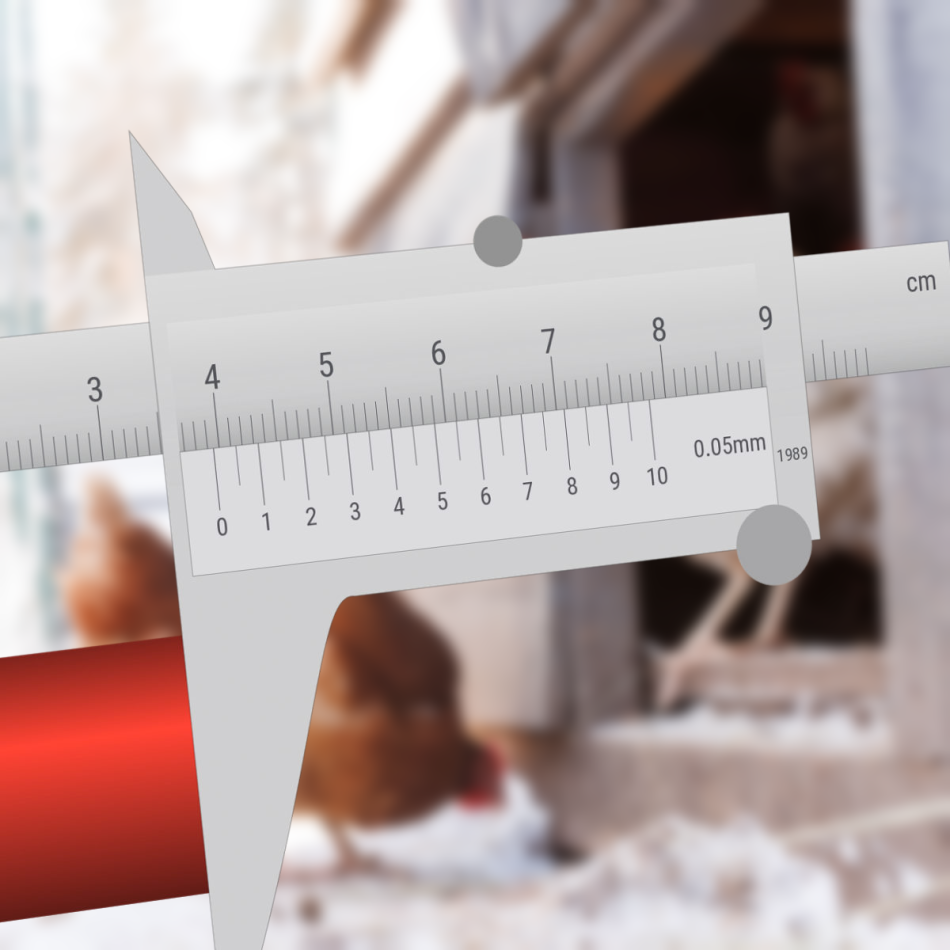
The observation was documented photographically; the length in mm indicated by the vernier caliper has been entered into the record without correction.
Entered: 39.5 mm
